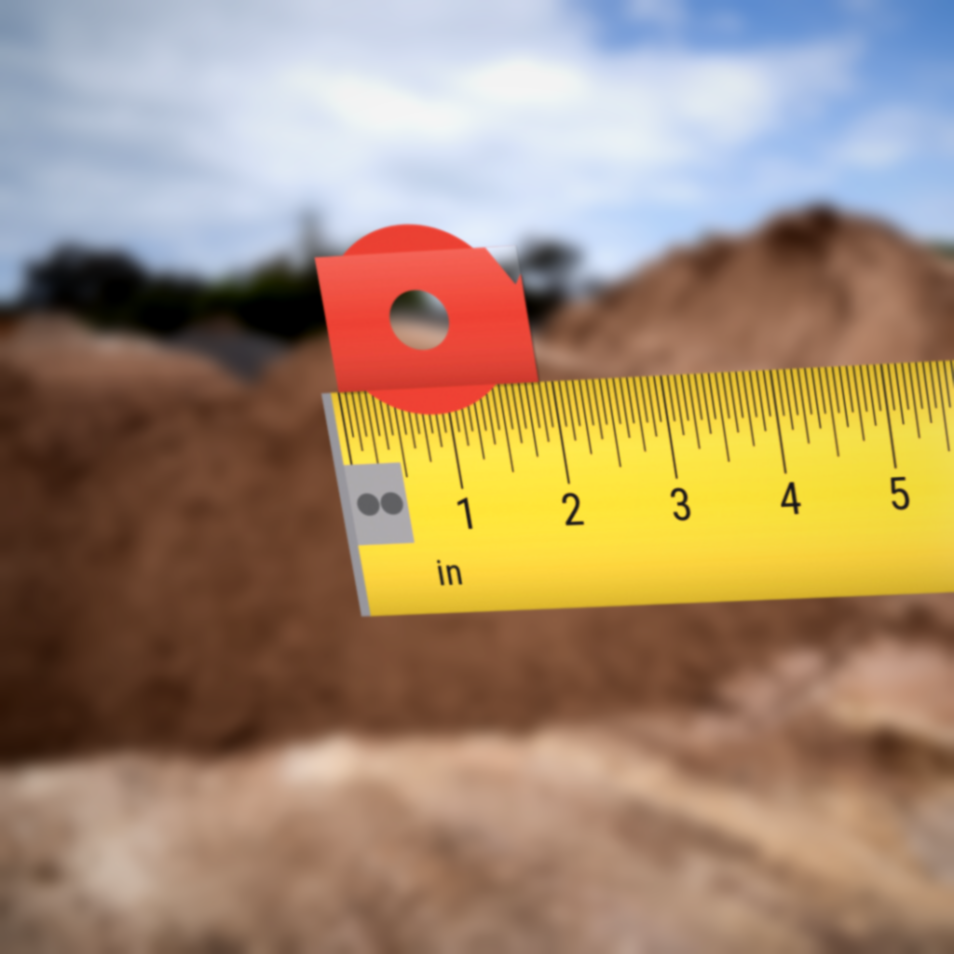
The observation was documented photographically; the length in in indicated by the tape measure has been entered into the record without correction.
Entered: 1.875 in
